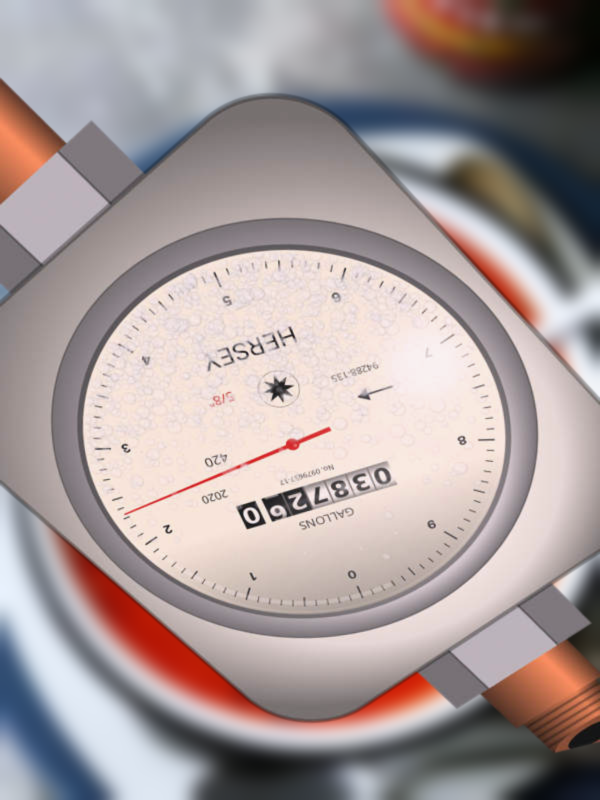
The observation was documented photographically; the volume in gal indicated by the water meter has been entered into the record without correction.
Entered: 387262.3 gal
